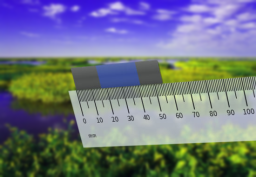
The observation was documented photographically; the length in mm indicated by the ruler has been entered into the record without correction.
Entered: 55 mm
